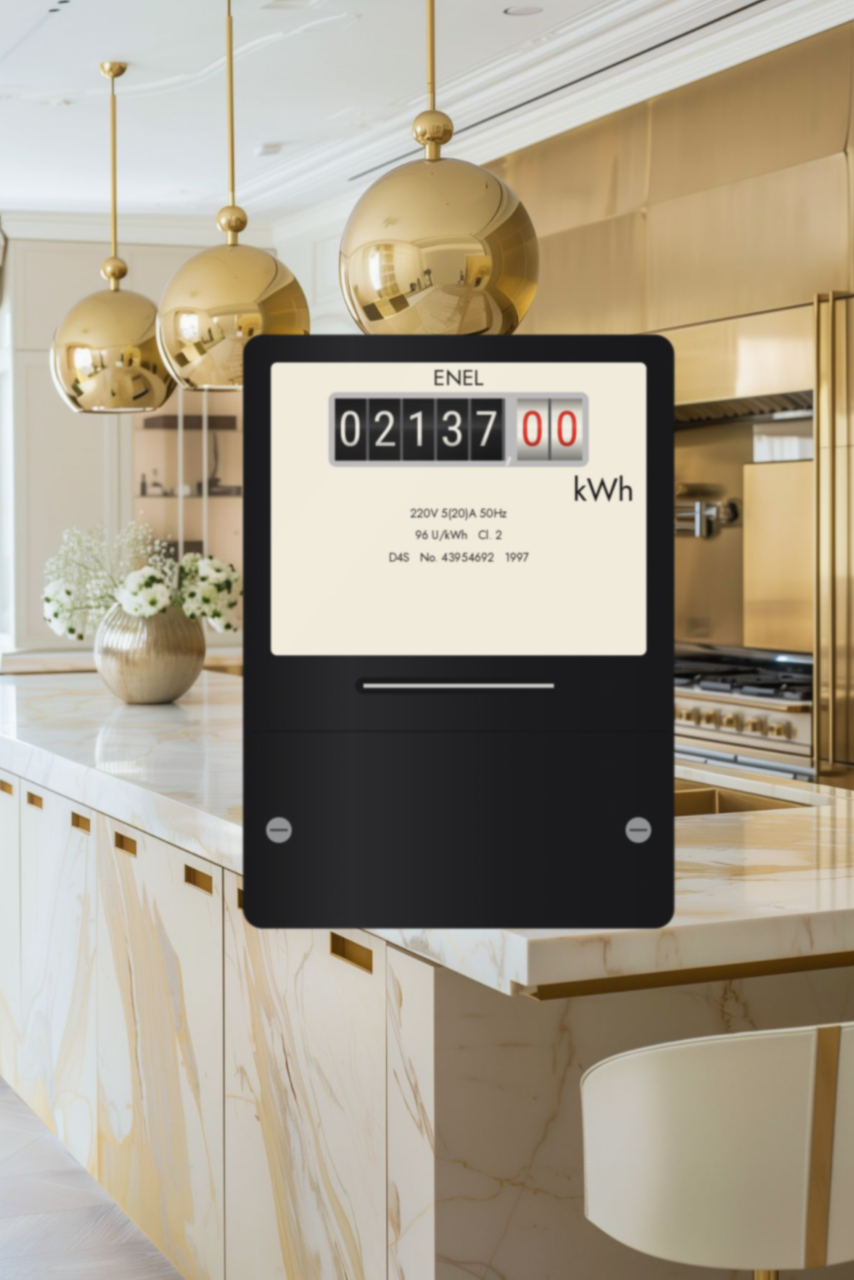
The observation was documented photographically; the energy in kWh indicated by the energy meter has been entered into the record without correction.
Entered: 2137.00 kWh
